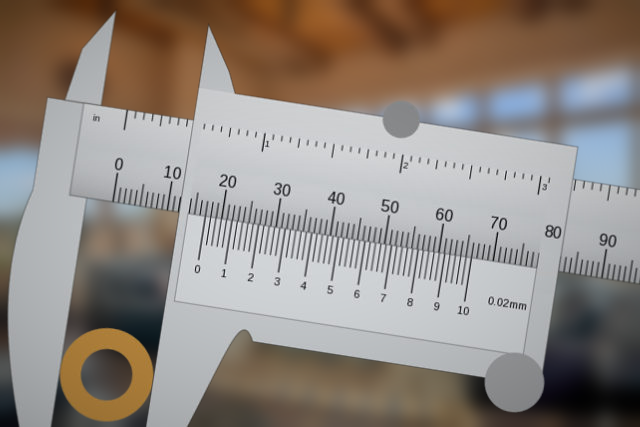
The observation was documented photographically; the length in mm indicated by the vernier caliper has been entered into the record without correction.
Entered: 17.0 mm
